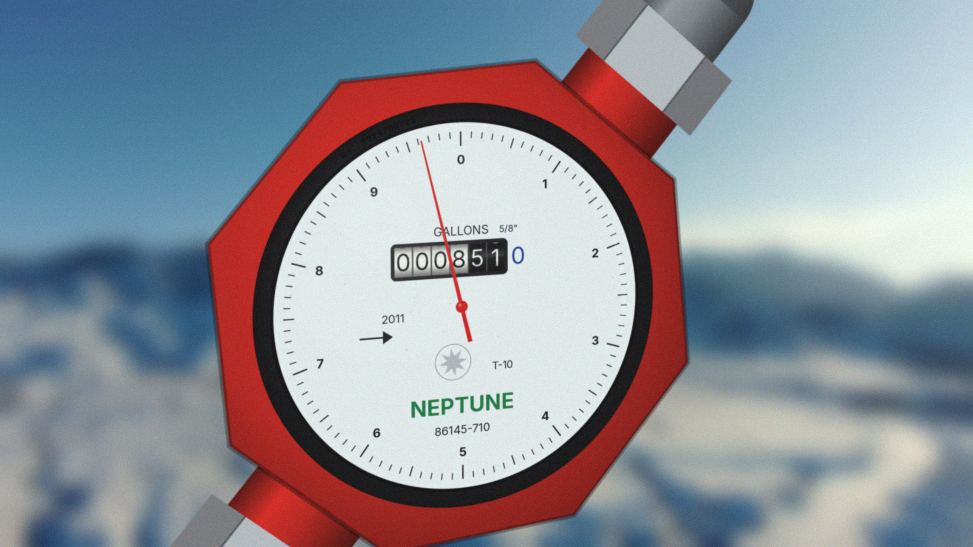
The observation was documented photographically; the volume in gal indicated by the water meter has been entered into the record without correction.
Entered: 8509.6 gal
